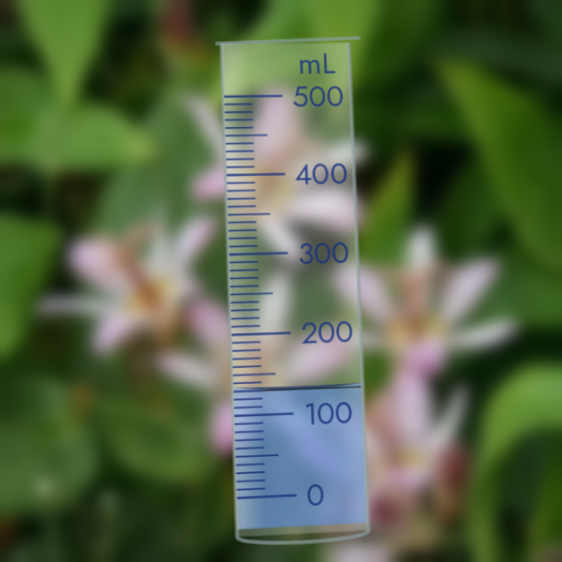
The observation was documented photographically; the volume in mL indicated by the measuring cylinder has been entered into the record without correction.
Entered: 130 mL
